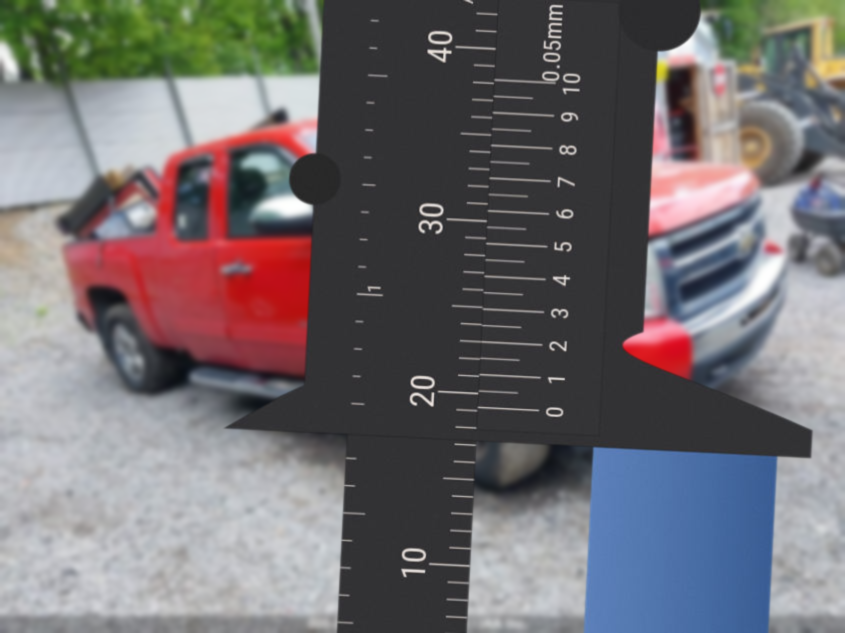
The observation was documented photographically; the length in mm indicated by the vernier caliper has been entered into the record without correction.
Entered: 19.2 mm
